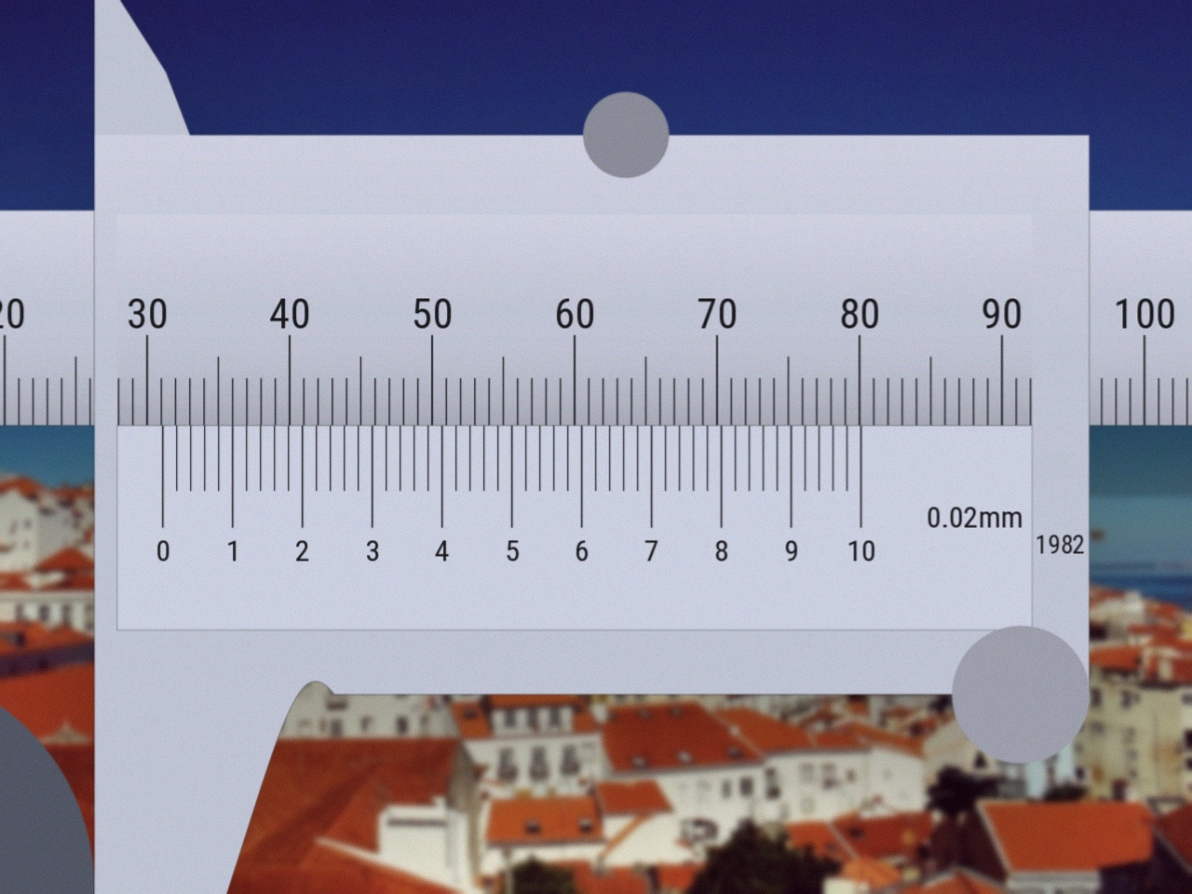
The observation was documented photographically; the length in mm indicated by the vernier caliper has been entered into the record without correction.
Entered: 31.1 mm
